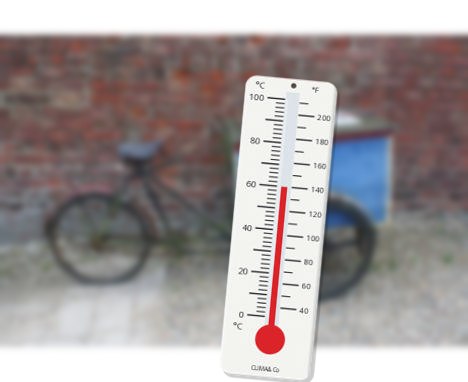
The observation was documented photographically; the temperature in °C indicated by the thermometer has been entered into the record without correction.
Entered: 60 °C
